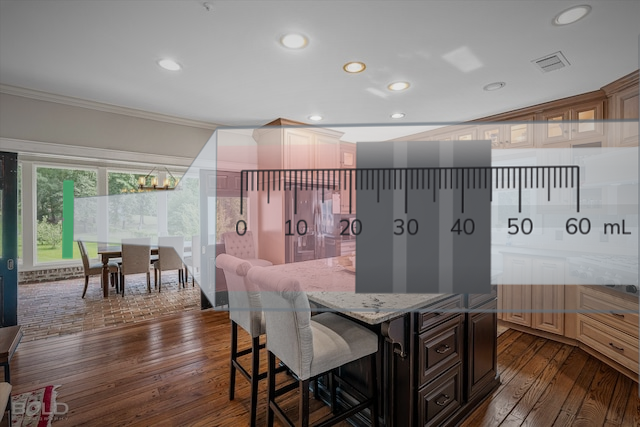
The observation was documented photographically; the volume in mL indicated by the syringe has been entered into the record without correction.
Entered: 21 mL
